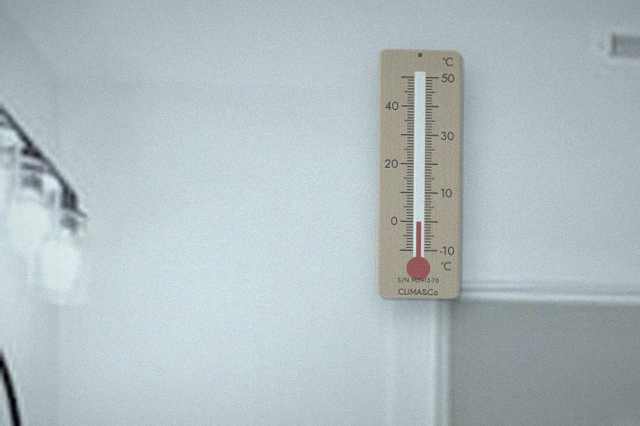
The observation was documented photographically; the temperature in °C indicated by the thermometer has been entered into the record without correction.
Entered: 0 °C
